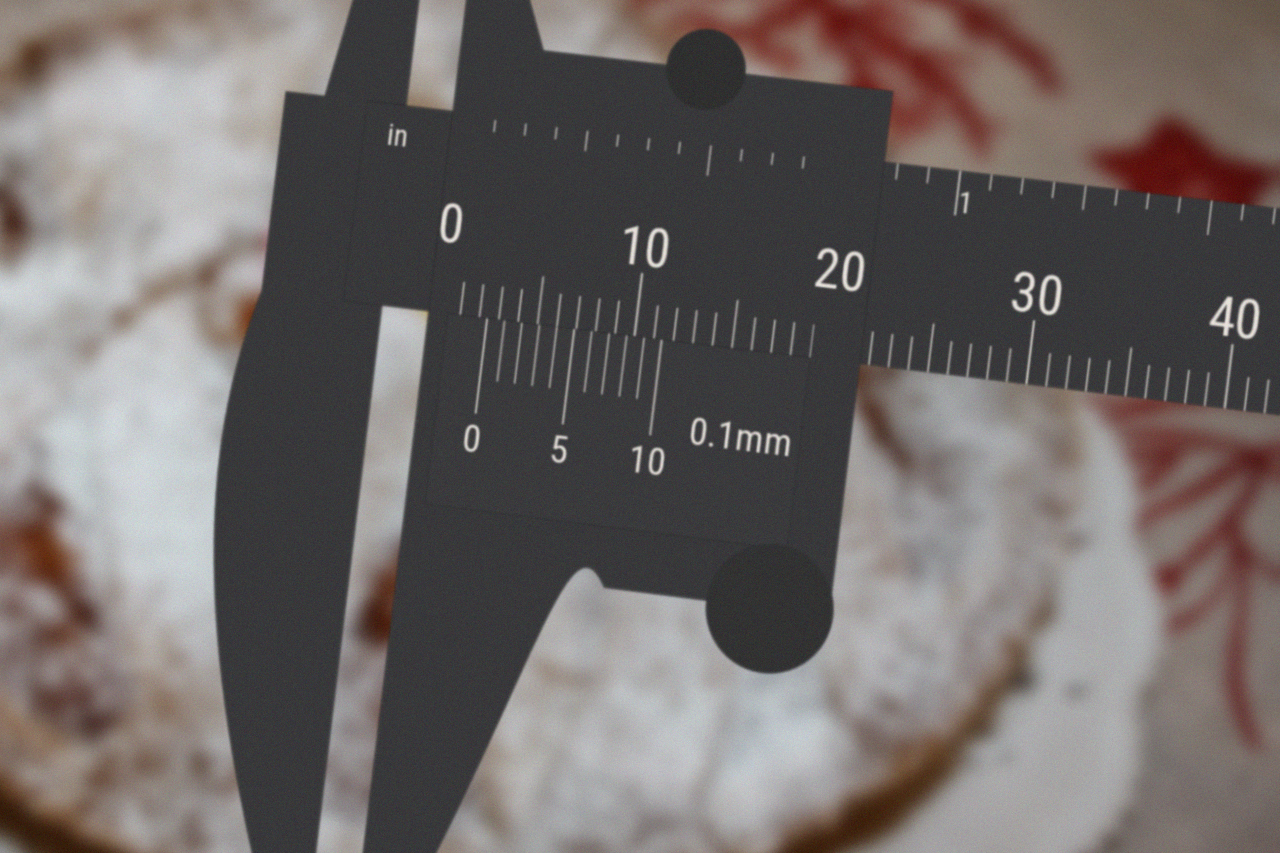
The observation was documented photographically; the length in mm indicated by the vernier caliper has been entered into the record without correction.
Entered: 2.4 mm
